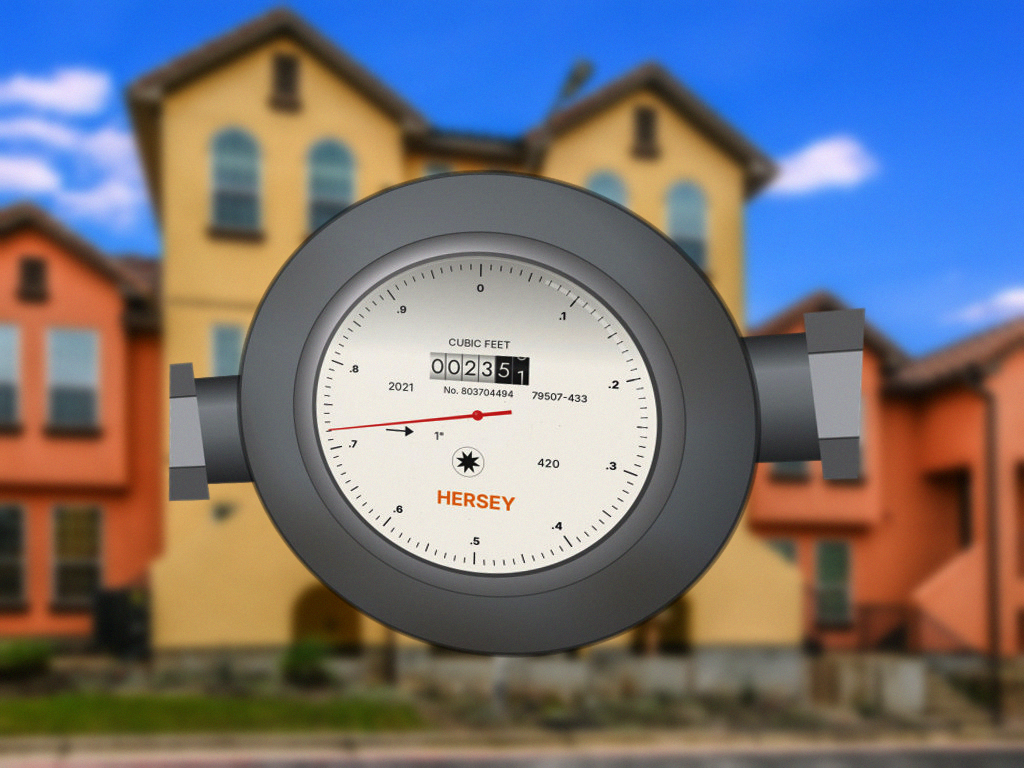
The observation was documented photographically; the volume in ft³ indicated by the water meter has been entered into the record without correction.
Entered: 2350.72 ft³
